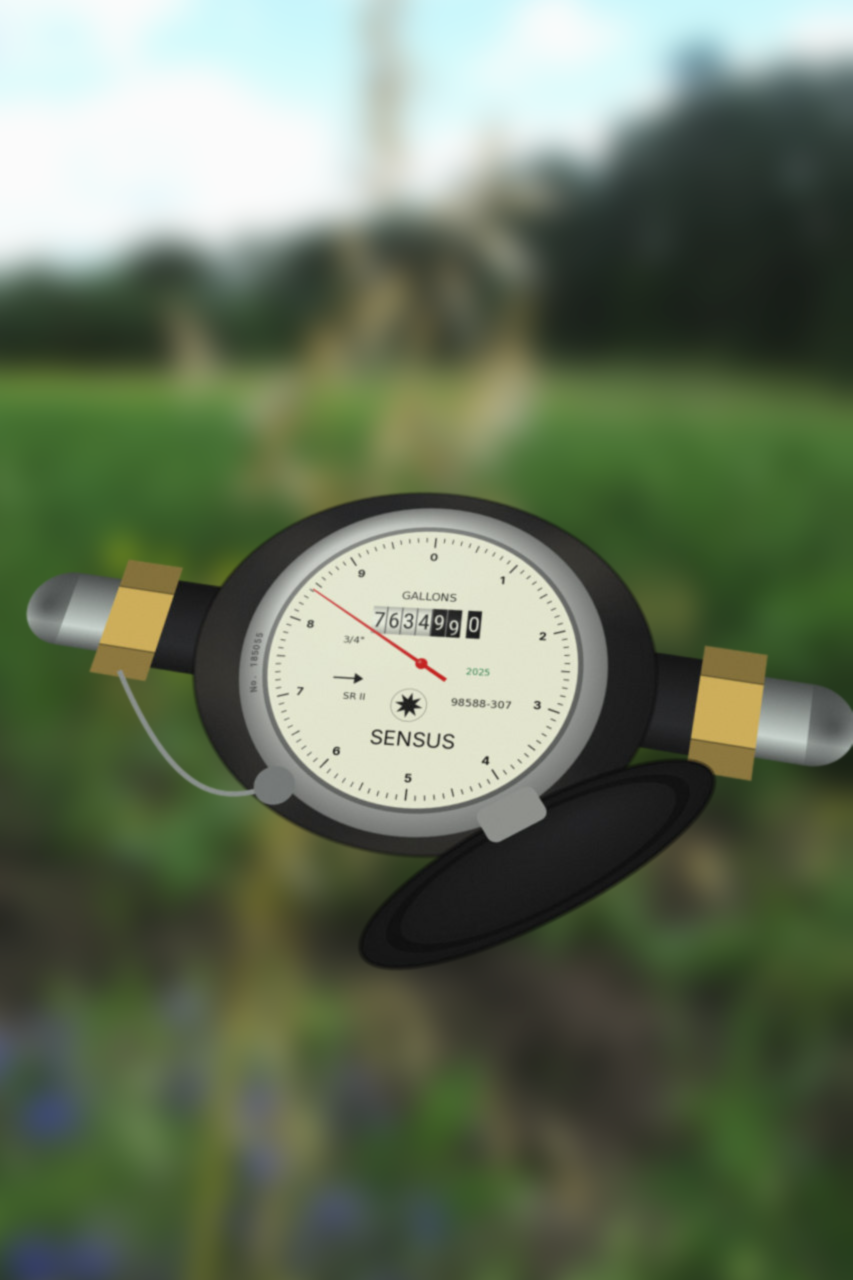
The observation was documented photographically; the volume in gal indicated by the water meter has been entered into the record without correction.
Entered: 7634988.4 gal
